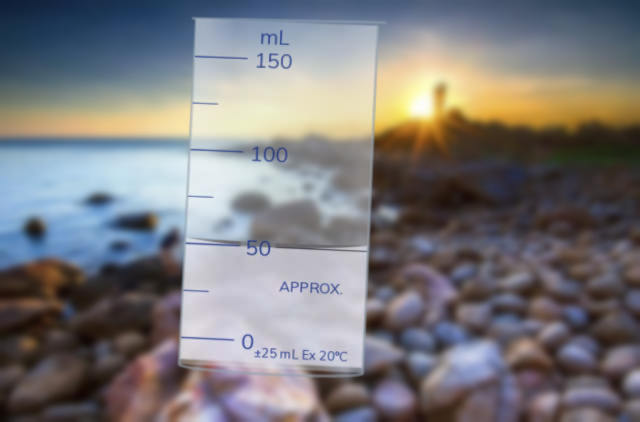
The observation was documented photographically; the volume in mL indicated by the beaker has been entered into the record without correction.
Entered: 50 mL
